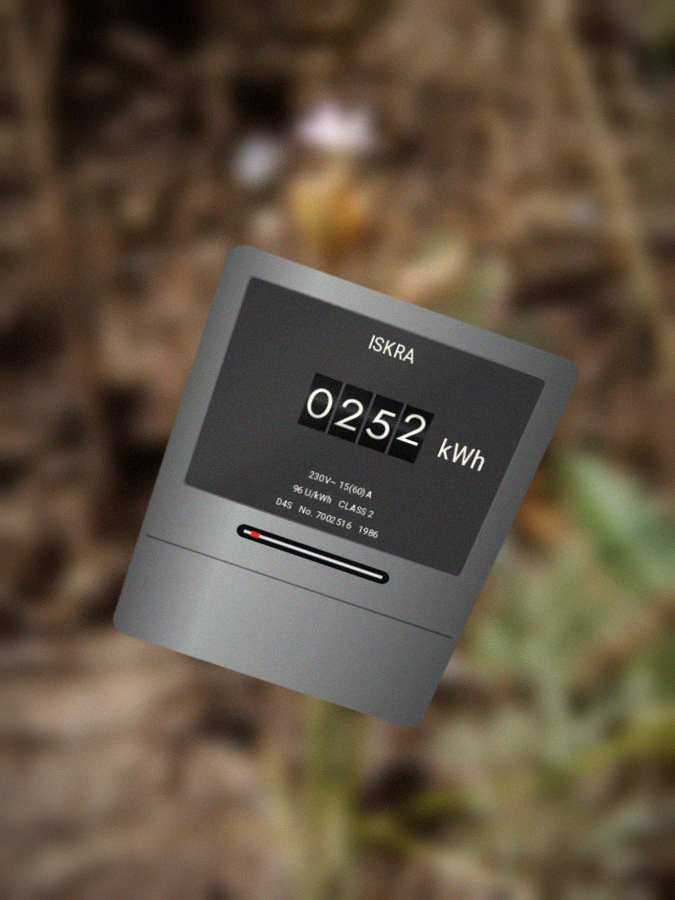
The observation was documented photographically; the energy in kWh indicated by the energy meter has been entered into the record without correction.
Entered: 252 kWh
